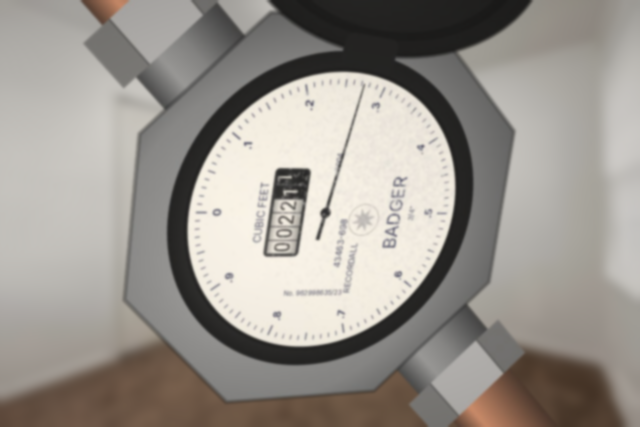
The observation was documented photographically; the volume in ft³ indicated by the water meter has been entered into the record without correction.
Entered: 2211.27 ft³
